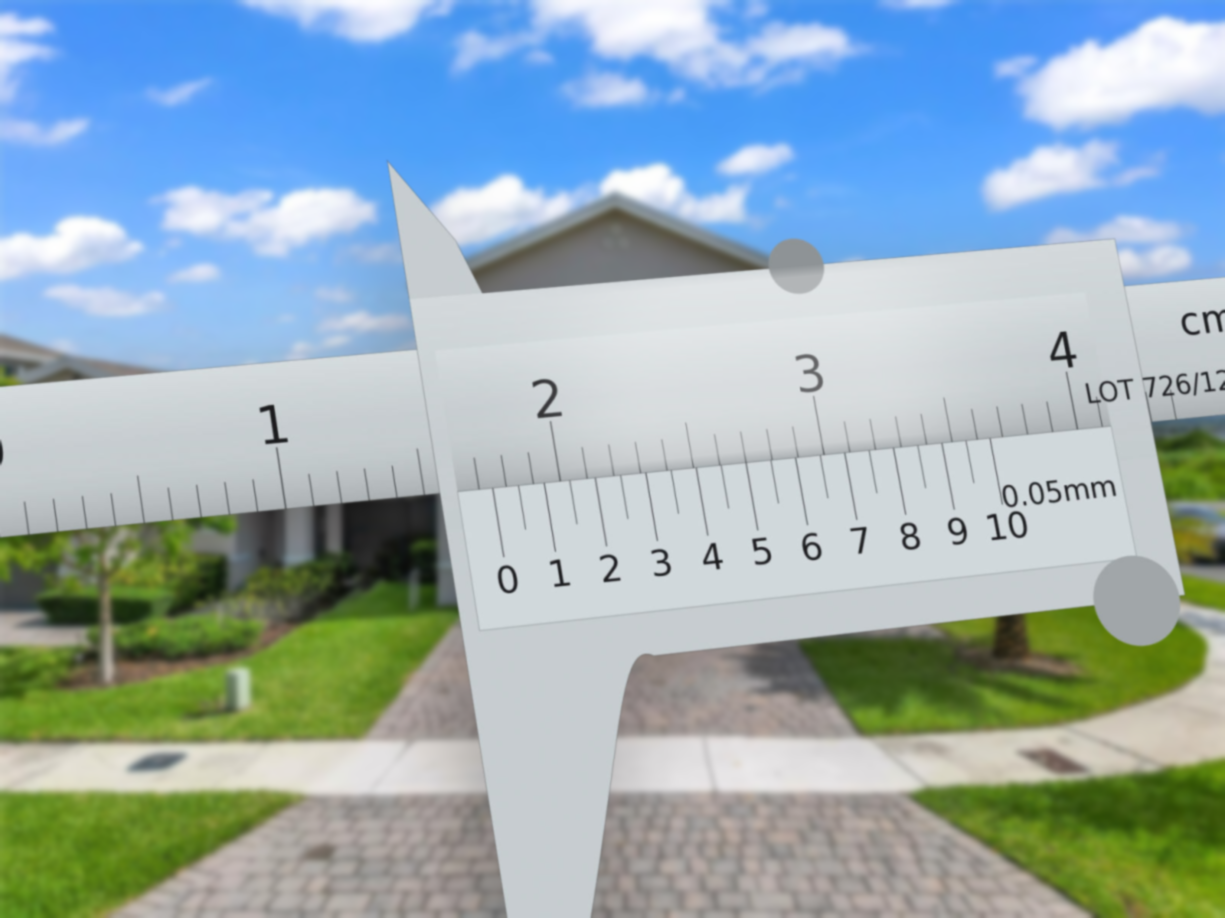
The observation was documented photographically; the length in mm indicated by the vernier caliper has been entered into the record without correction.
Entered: 17.5 mm
